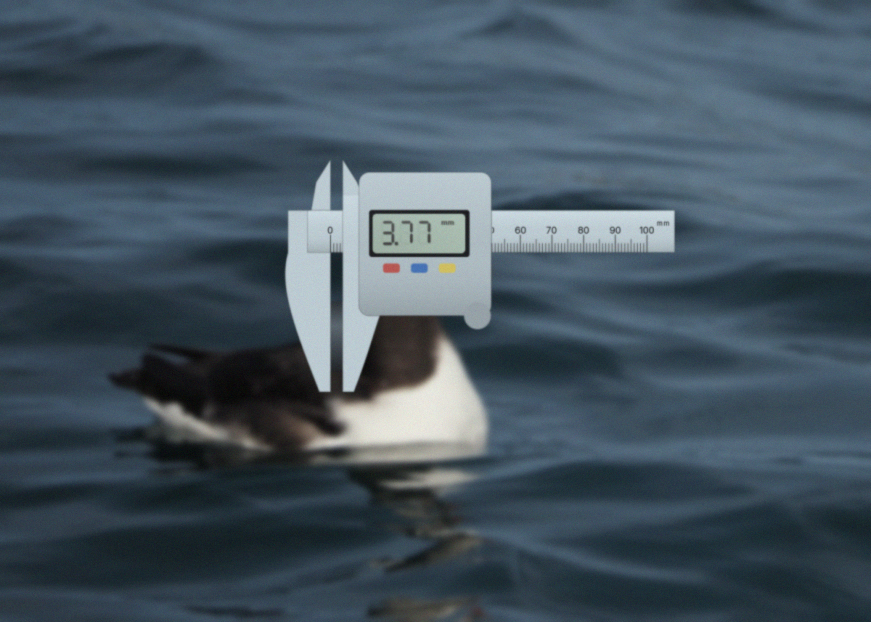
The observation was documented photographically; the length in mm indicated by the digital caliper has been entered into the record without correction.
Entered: 3.77 mm
